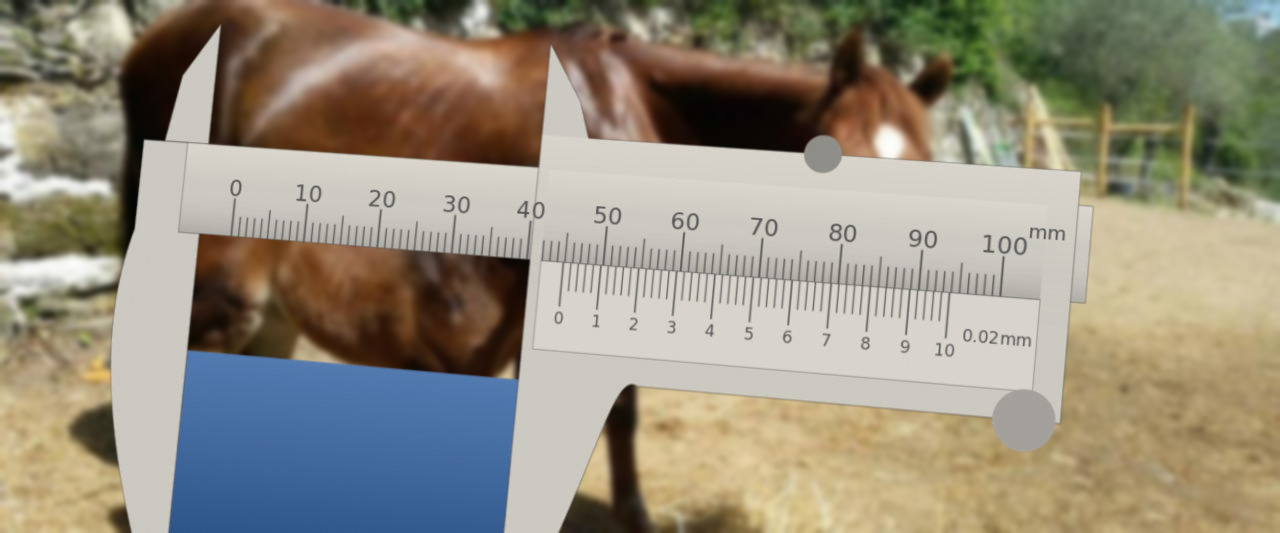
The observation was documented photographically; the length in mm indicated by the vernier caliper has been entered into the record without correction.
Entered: 44.8 mm
